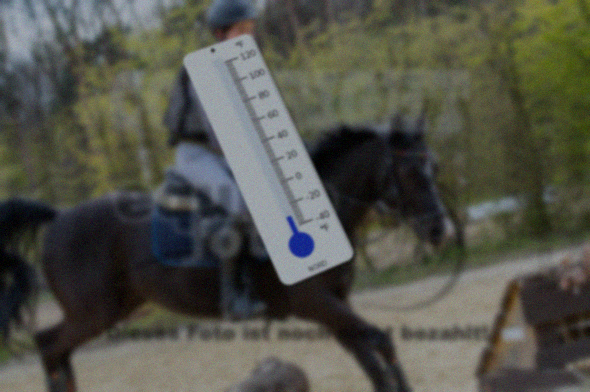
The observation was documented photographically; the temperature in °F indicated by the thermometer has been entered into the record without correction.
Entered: -30 °F
